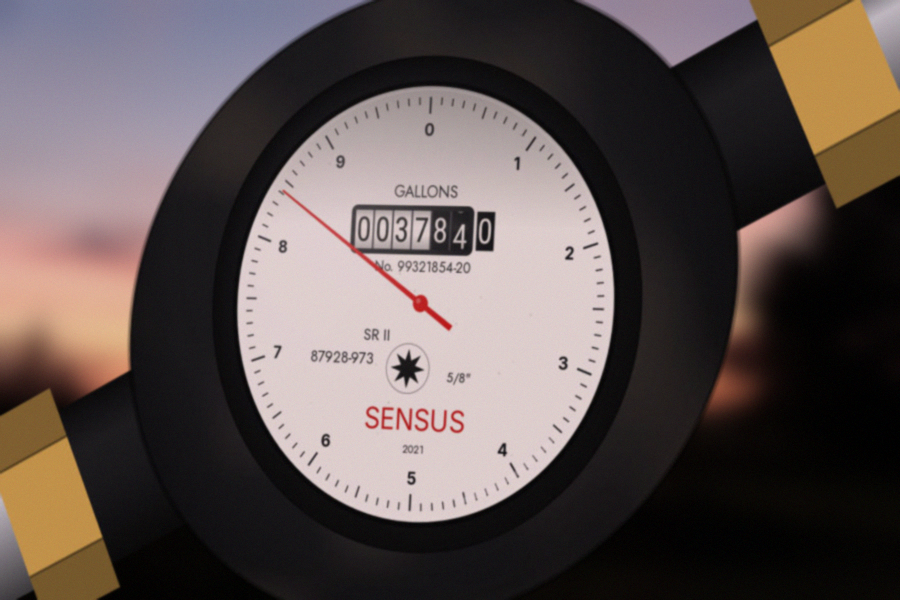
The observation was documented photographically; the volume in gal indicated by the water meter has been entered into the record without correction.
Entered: 37838.4 gal
